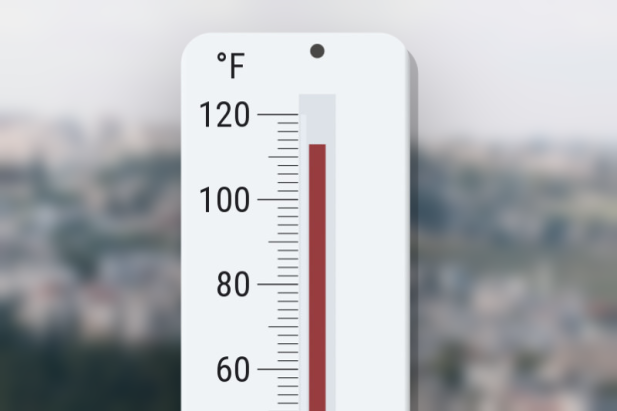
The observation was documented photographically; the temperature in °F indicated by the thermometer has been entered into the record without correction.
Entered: 113 °F
